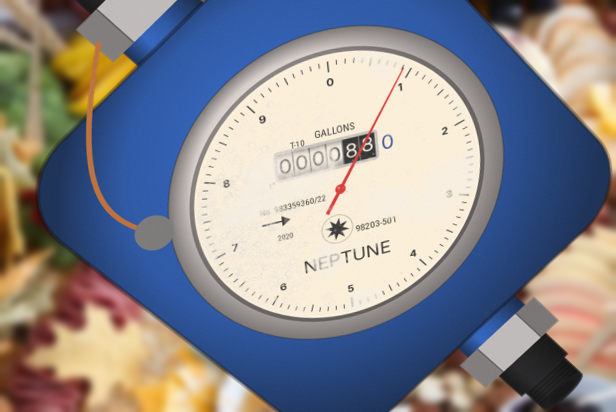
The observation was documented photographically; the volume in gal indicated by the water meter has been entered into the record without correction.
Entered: 880.9 gal
